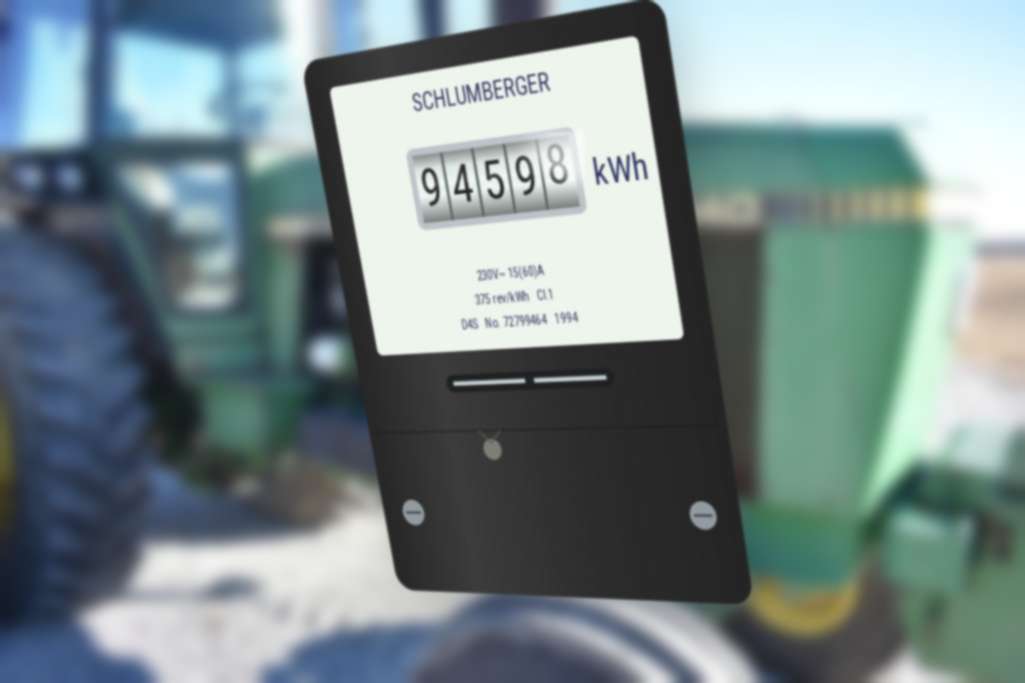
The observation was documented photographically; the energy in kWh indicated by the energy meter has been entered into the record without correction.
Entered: 94598 kWh
